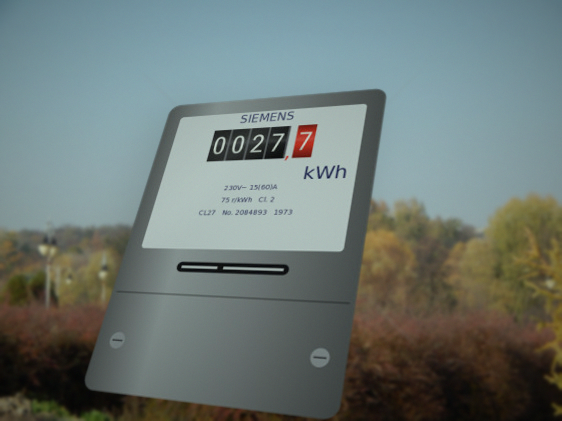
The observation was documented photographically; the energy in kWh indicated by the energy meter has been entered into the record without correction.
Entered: 27.7 kWh
